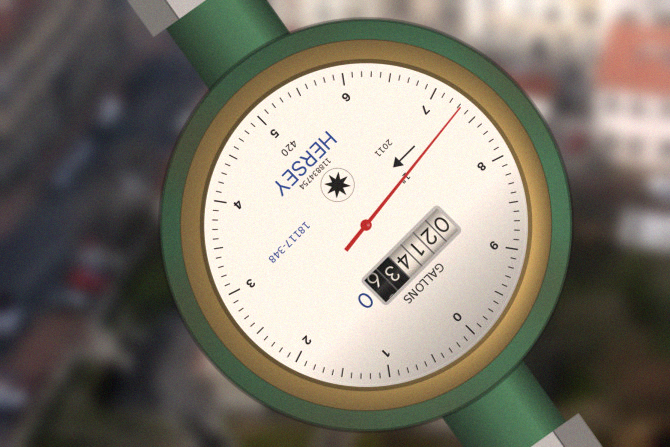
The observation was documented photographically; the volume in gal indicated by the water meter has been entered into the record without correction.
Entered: 214357.3 gal
